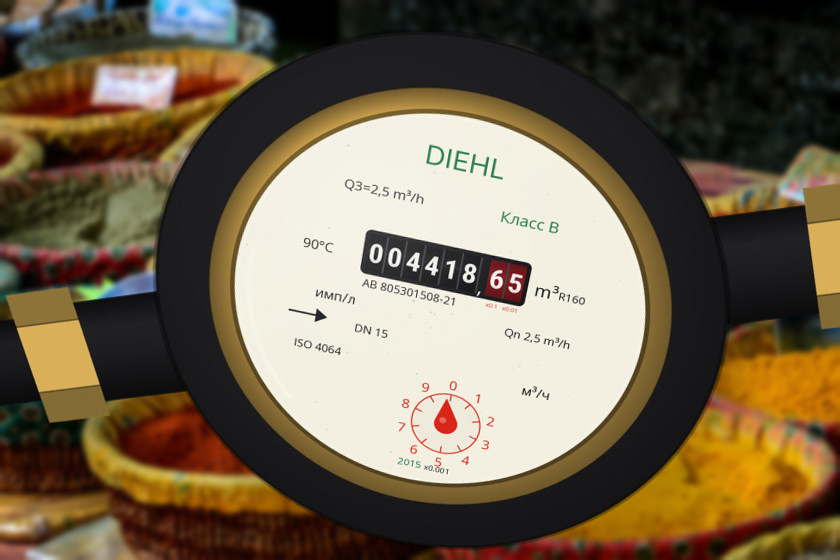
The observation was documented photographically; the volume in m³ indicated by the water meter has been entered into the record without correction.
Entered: 4418.649 m³
